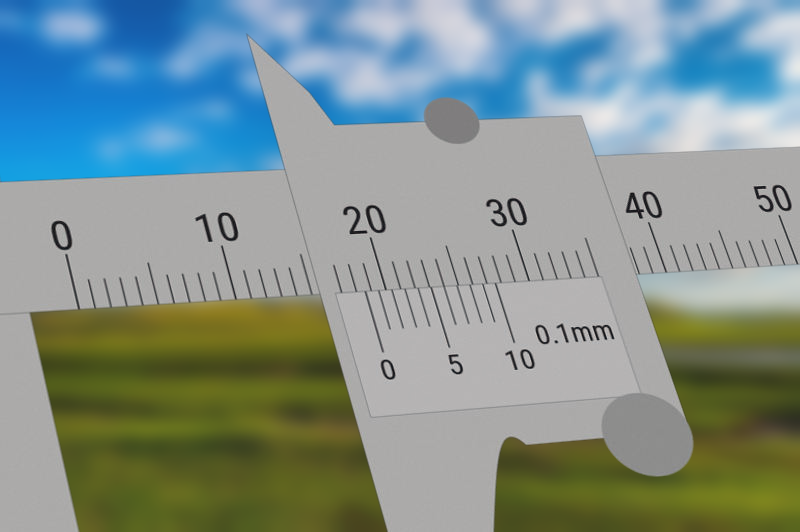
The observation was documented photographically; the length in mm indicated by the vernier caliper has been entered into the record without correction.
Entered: 18.6 mm
